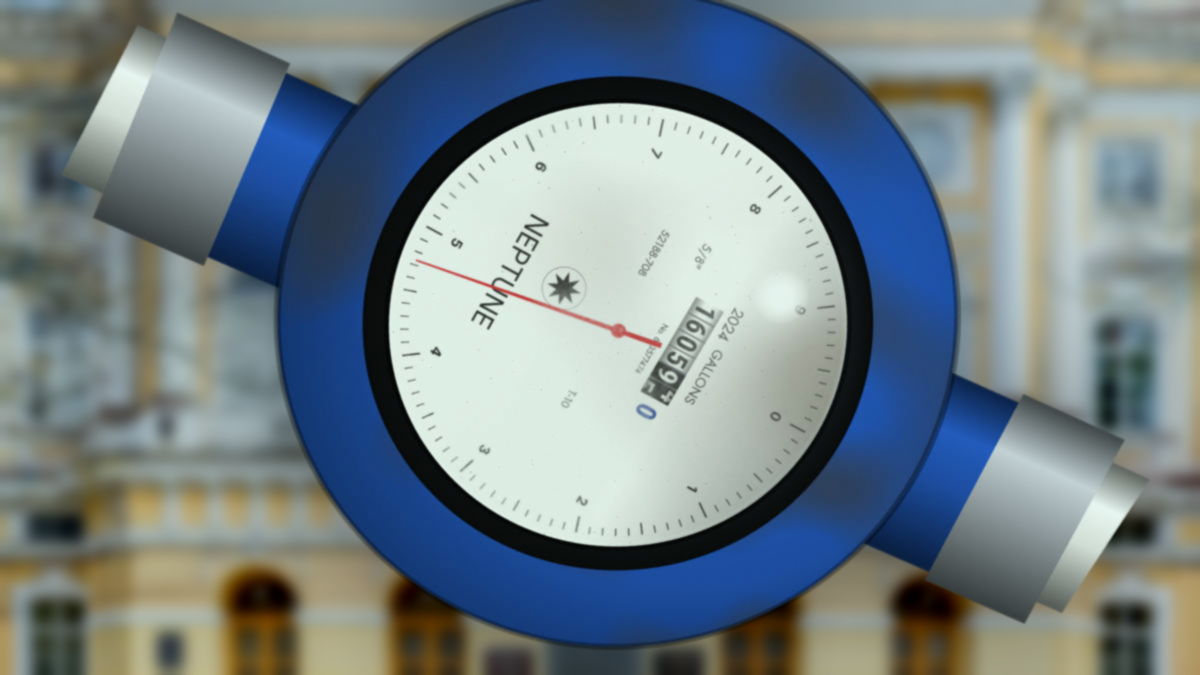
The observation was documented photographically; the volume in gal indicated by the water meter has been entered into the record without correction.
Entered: 1605944.7 gal
